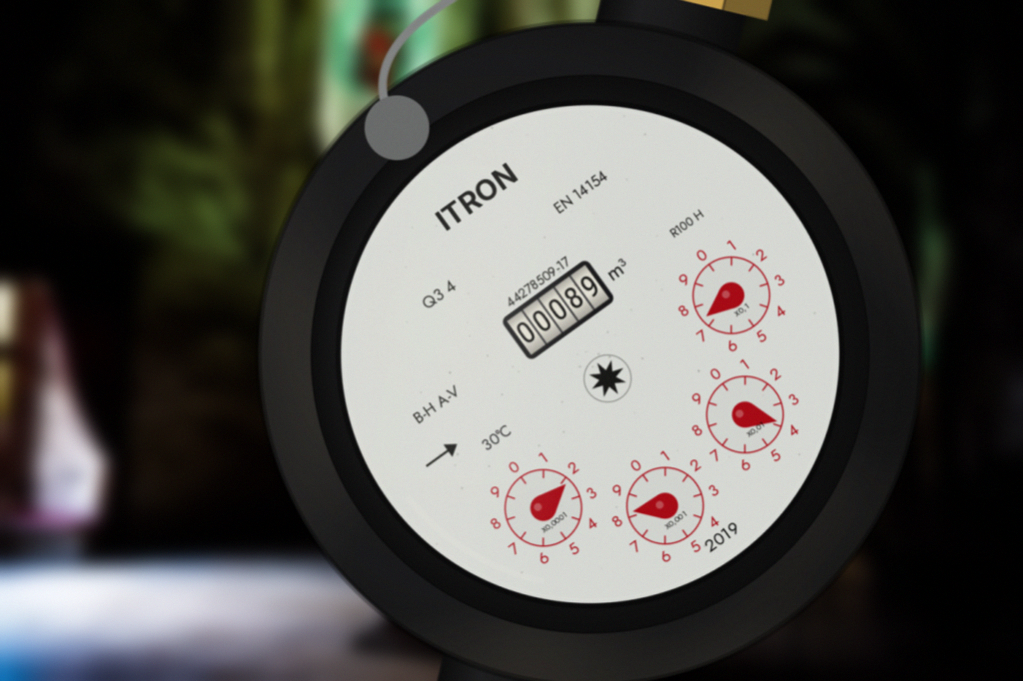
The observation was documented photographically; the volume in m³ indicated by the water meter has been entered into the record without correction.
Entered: 89.7382 m³
